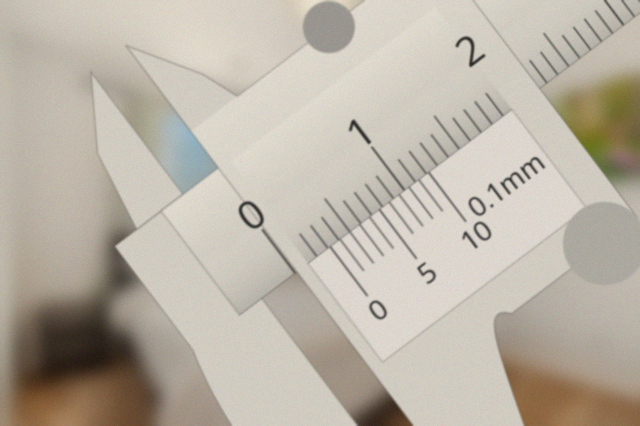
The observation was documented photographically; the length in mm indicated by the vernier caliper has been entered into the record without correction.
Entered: 3.2 mm
